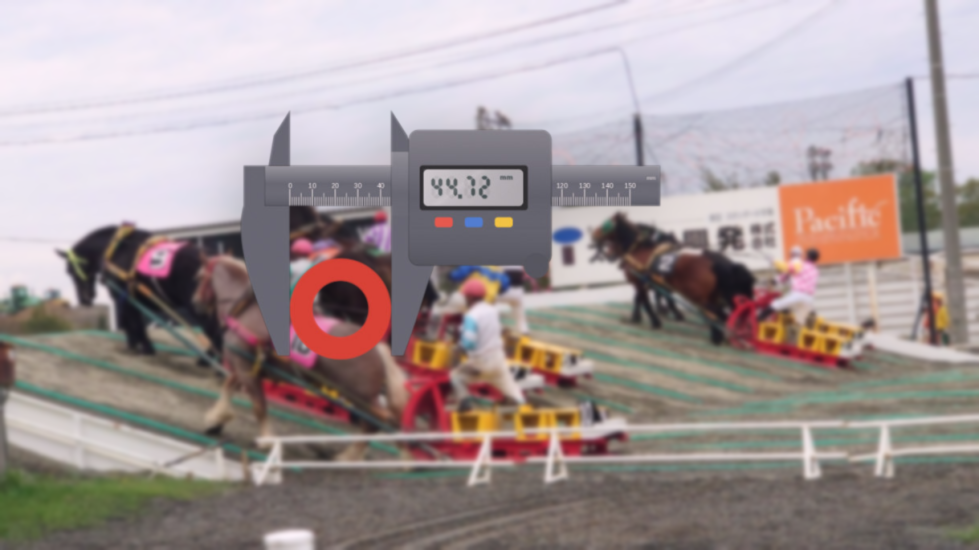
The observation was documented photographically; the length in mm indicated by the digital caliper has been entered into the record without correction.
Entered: 44.72 mm
